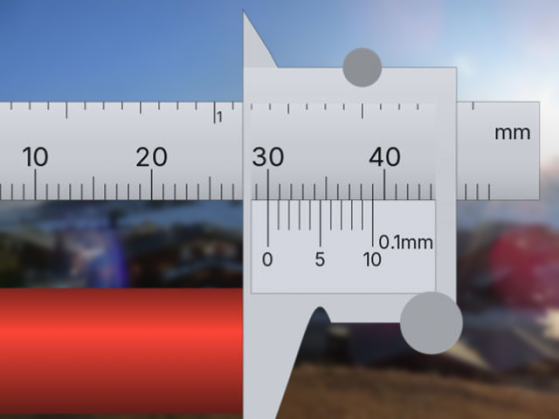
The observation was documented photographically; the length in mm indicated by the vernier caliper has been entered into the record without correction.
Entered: 30.0 mm
